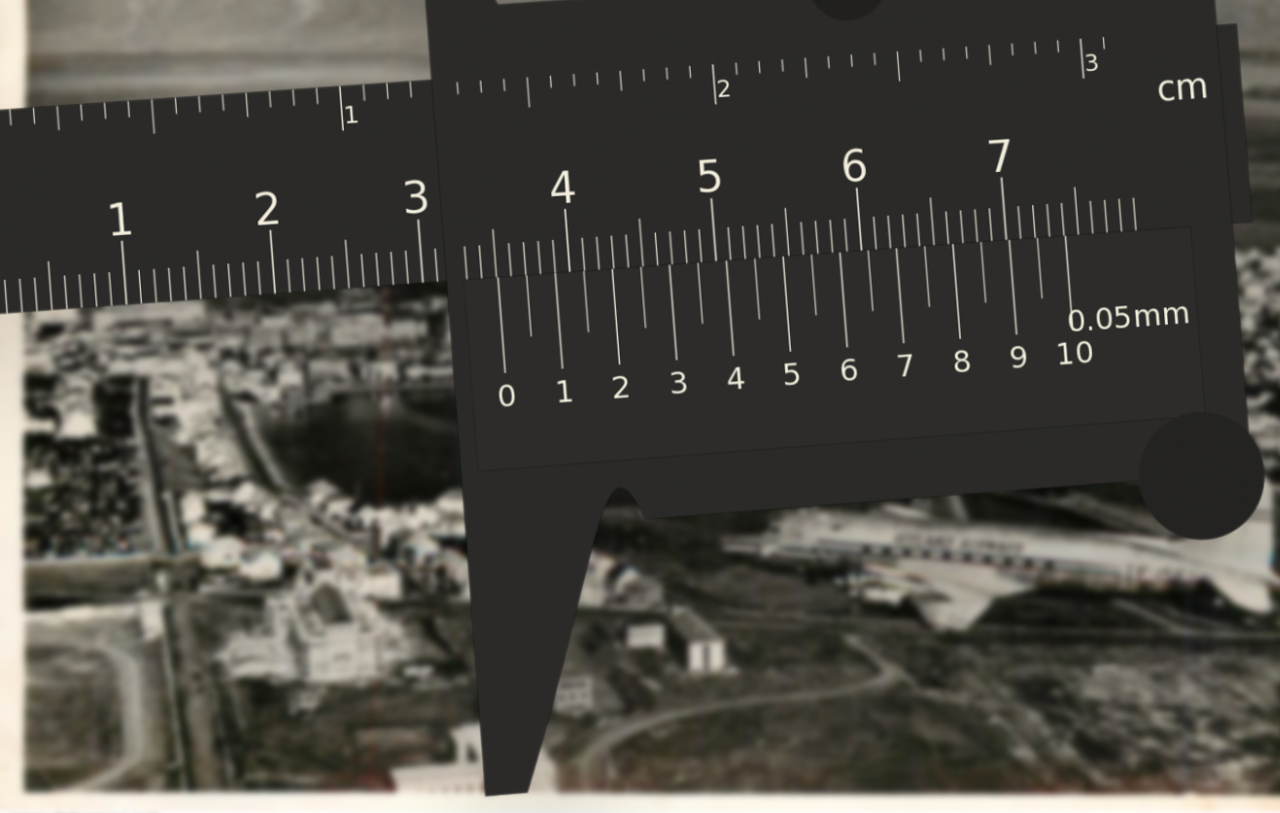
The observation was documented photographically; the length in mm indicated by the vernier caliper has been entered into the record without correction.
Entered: 35.1 mm
